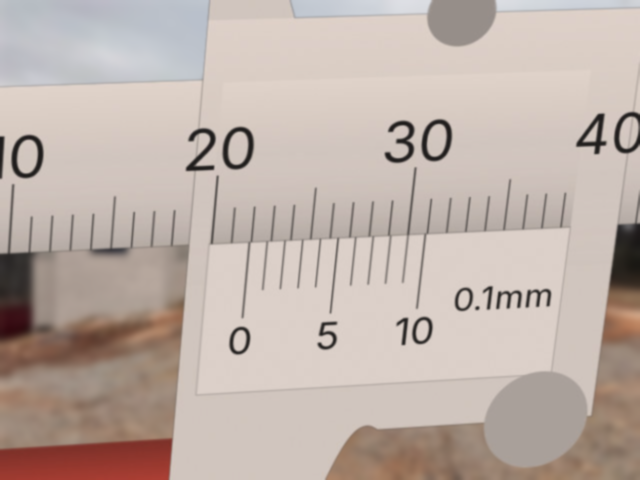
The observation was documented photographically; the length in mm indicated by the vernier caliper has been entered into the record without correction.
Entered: 21.9 mm
